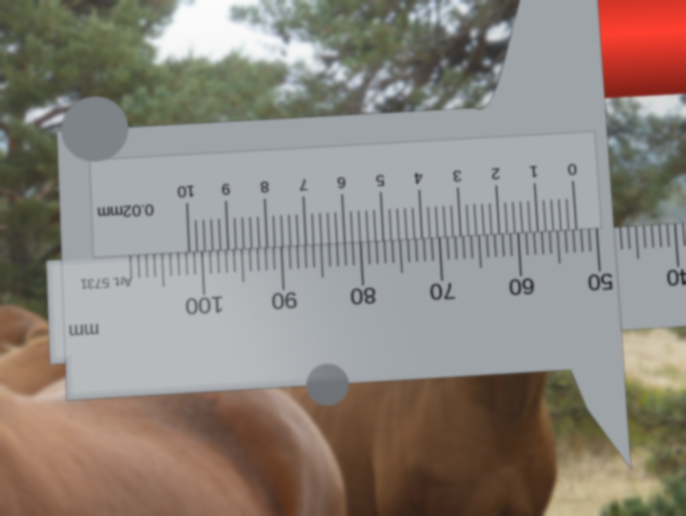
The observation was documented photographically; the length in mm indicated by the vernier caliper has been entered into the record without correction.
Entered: 52.6 mm
